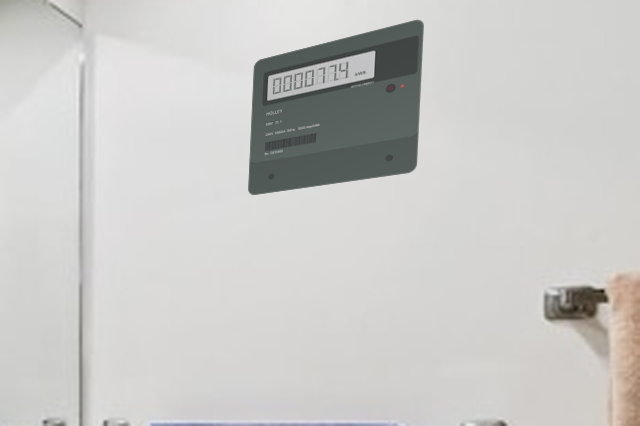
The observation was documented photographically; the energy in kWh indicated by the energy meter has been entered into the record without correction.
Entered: 77.4 kWh
